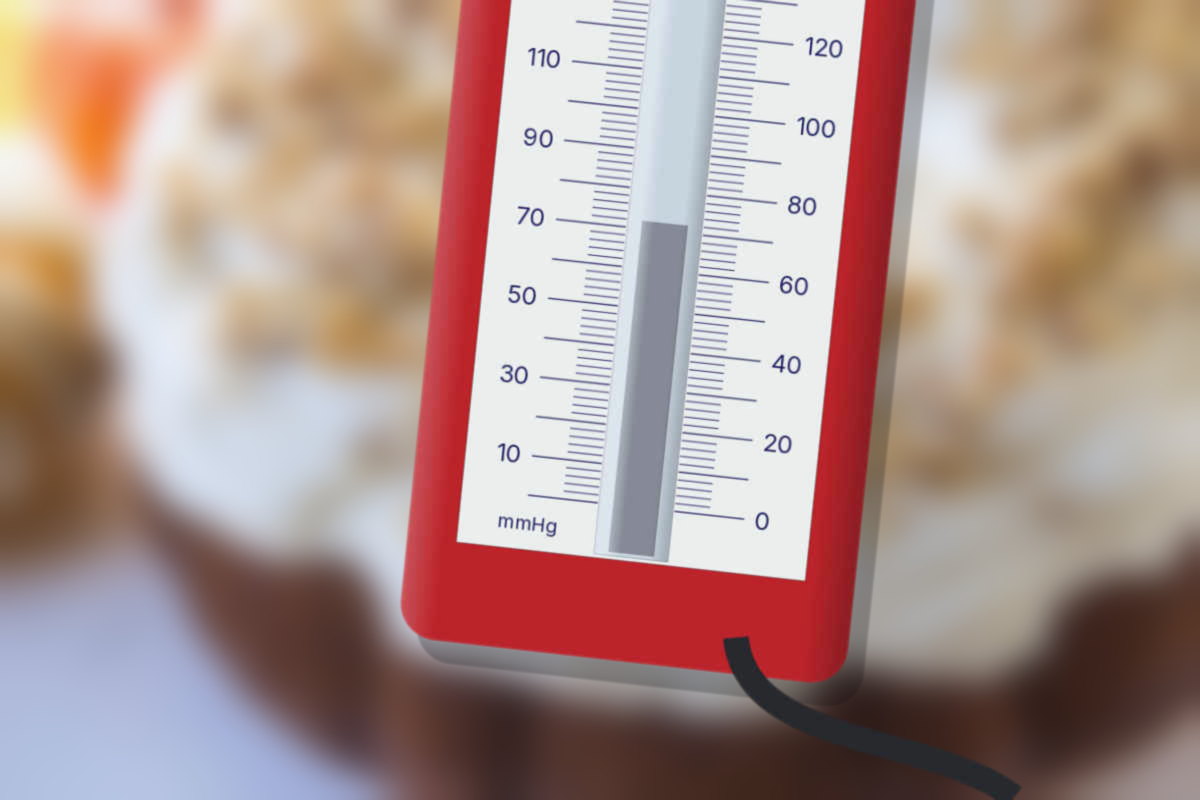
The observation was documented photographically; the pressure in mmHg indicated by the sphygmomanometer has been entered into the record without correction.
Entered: 72 mmHg
